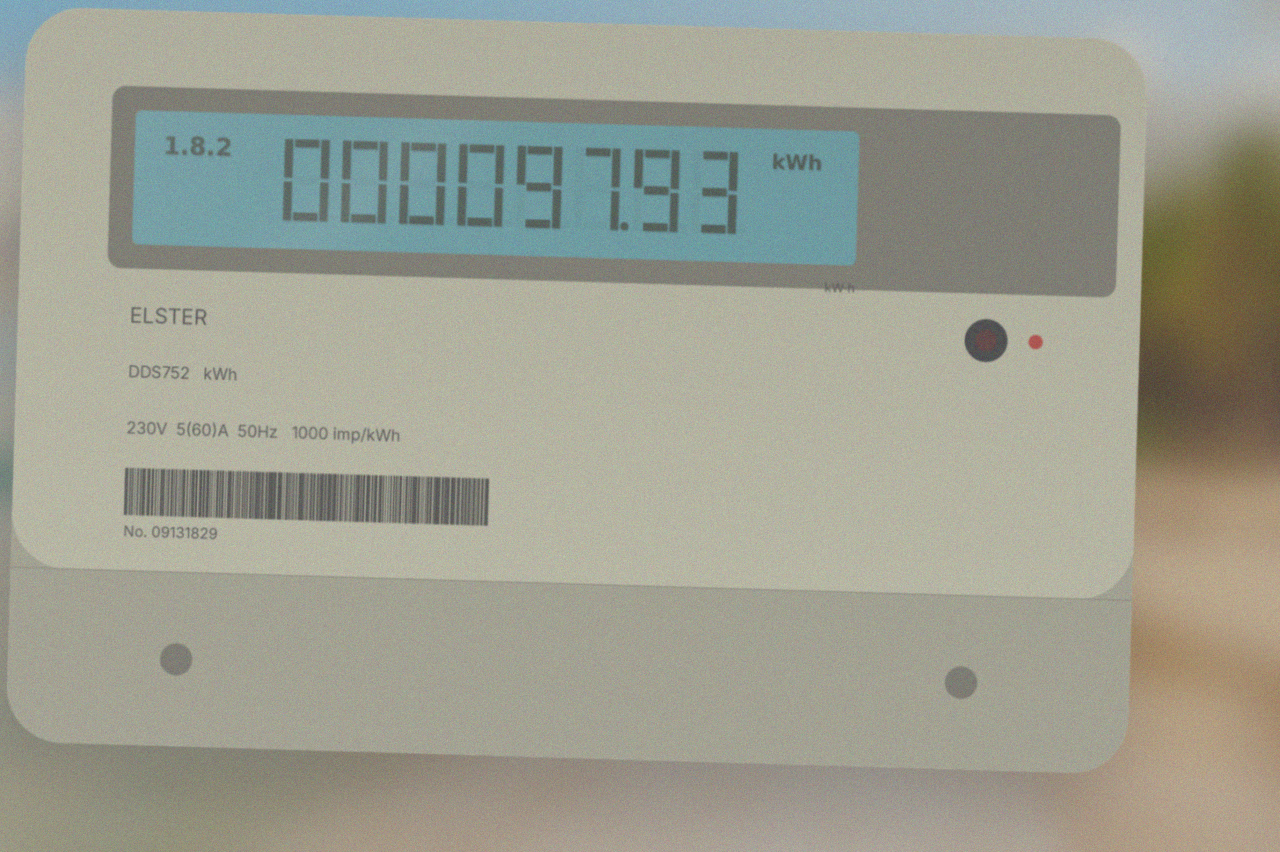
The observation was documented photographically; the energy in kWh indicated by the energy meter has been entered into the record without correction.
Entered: 97.93 kWh
